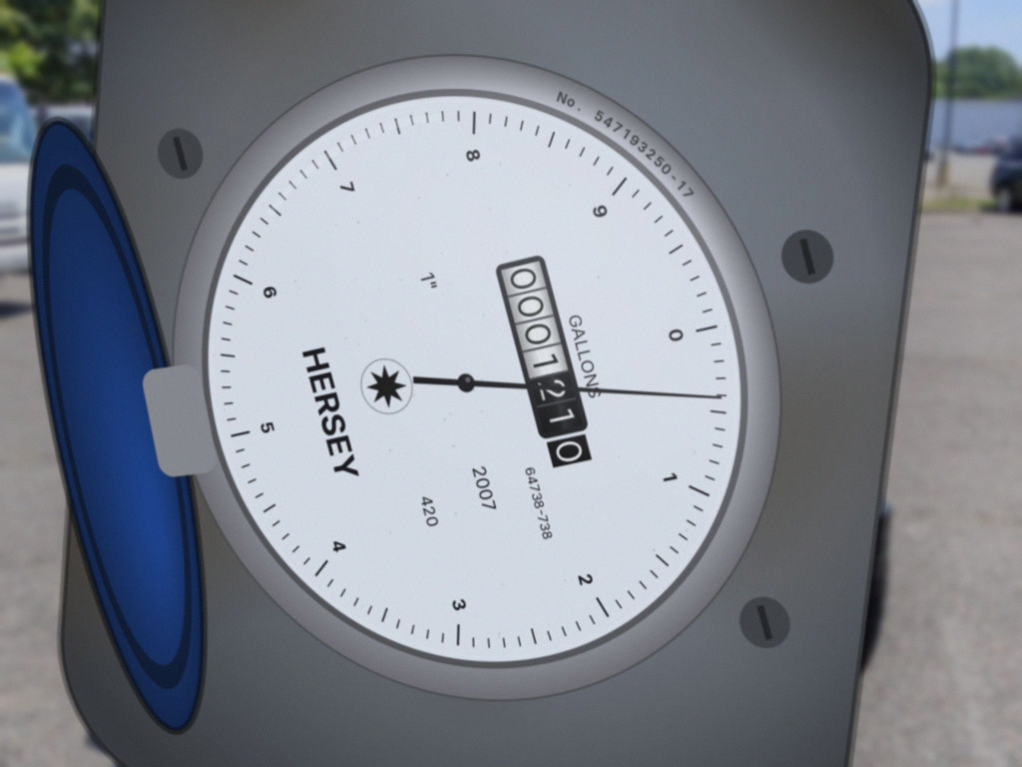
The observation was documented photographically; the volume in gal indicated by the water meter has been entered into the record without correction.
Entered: 1210.4 gal
